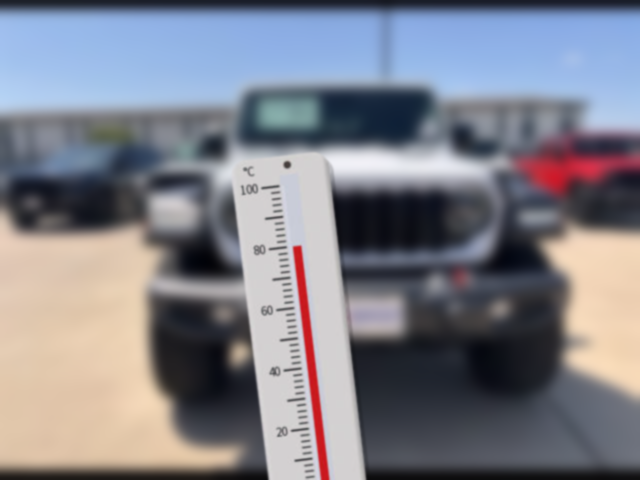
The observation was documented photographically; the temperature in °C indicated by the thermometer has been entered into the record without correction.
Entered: 80 °C
